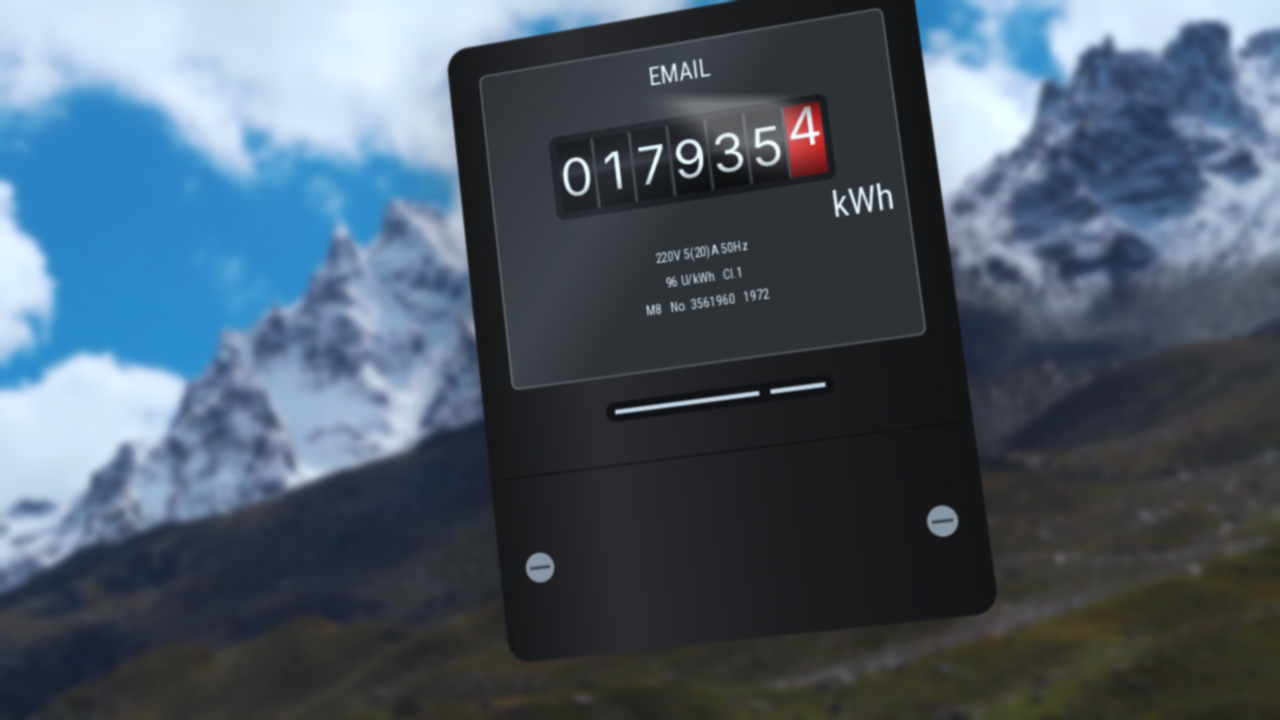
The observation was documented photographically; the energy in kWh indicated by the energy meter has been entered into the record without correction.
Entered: 17935.4 kWh
